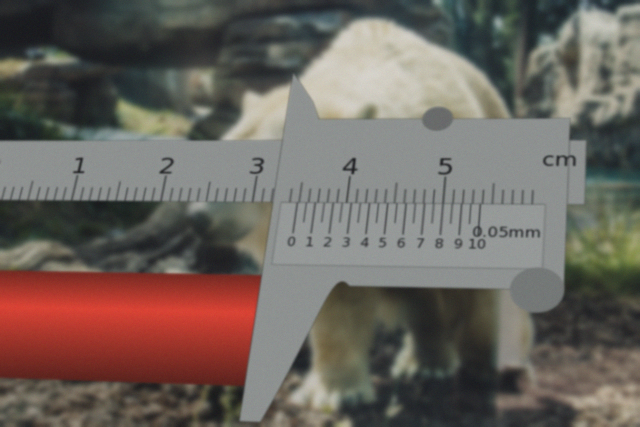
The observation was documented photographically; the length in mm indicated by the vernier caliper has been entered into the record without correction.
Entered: 34.8 mm
